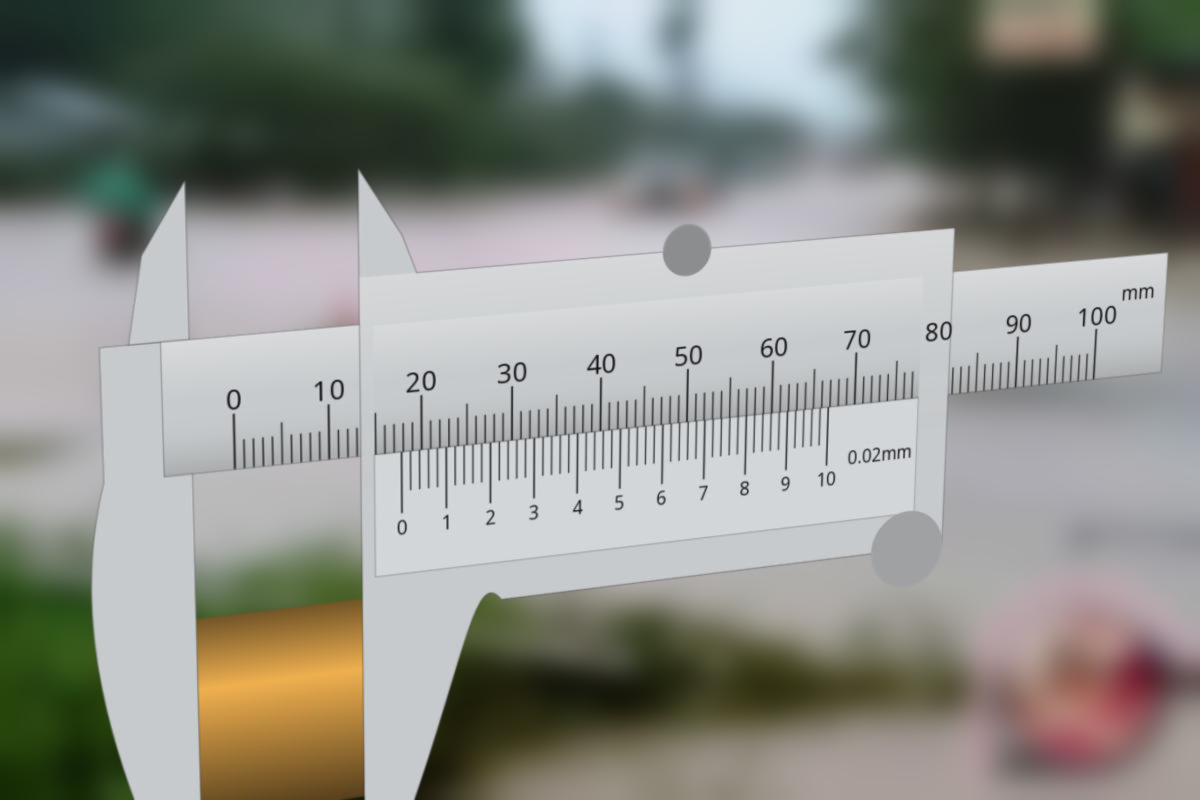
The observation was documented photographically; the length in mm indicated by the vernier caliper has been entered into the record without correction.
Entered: 17.8 mm
